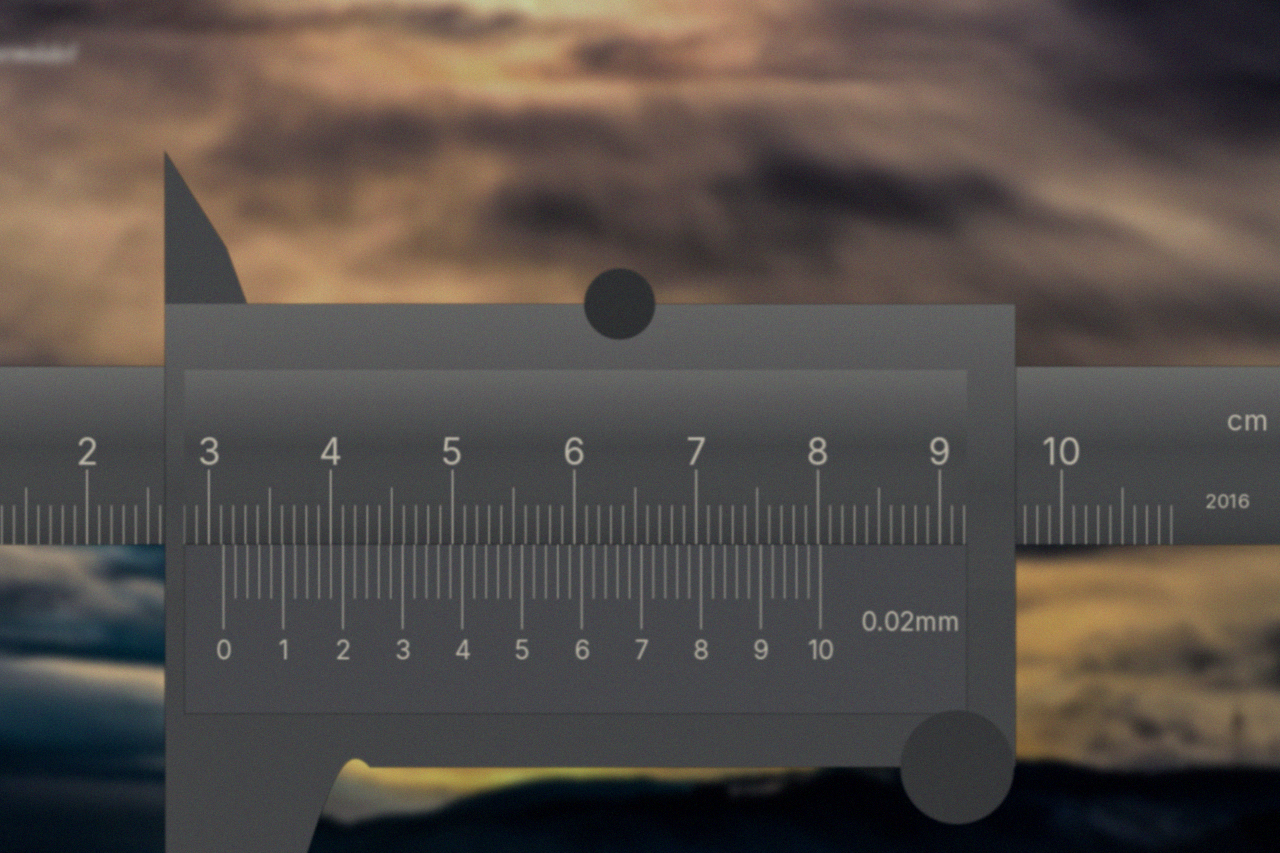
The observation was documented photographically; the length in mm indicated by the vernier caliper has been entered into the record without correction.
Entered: 31.2 mm
